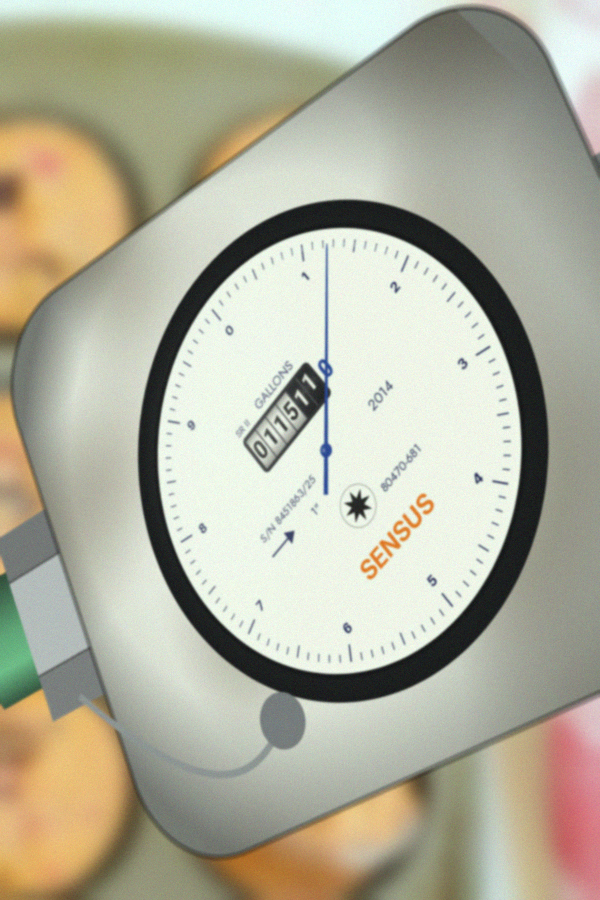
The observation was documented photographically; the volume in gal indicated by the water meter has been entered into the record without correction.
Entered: 115111.2 gal
